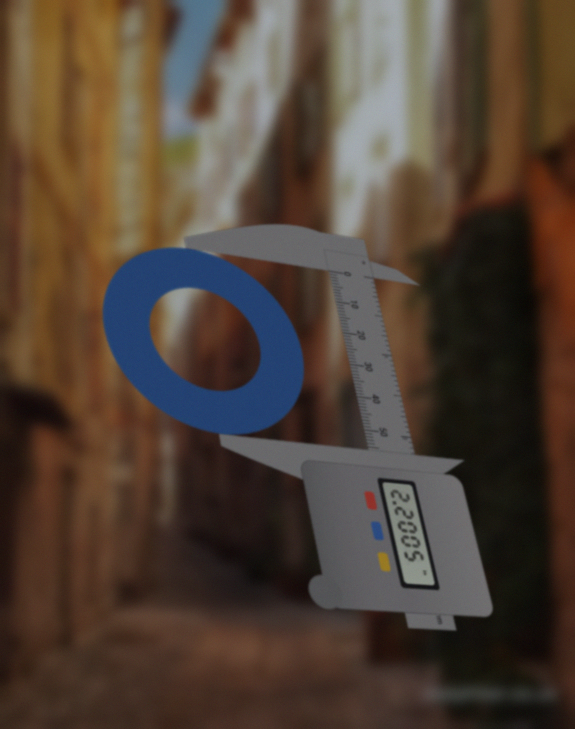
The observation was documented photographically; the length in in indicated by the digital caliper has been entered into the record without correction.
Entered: 2.2005 in
